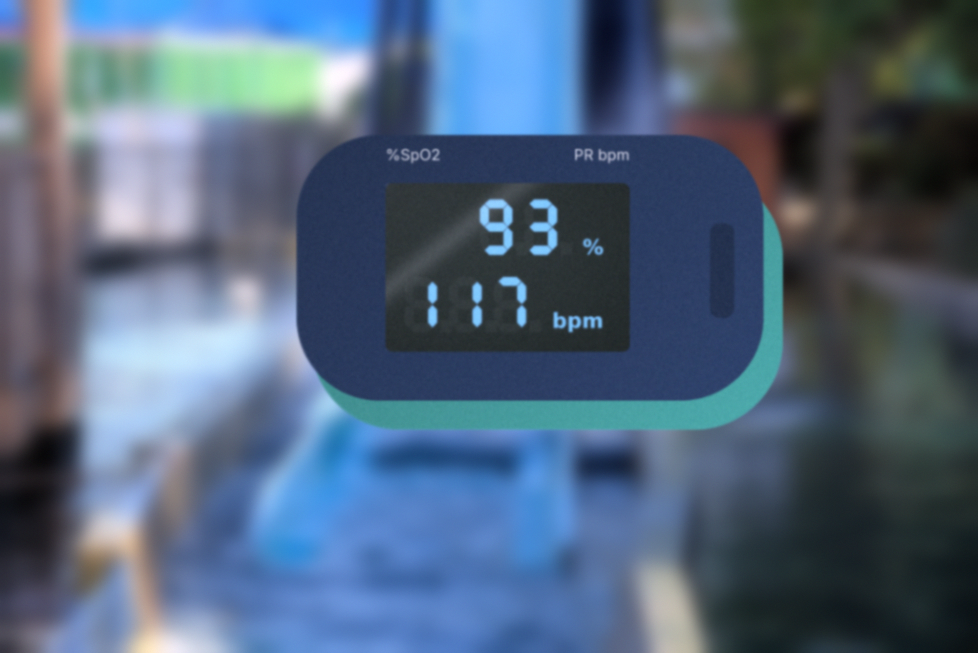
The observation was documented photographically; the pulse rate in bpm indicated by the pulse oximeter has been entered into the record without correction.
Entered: 117 bpm
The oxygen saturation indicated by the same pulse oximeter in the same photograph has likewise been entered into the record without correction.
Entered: 93 %
